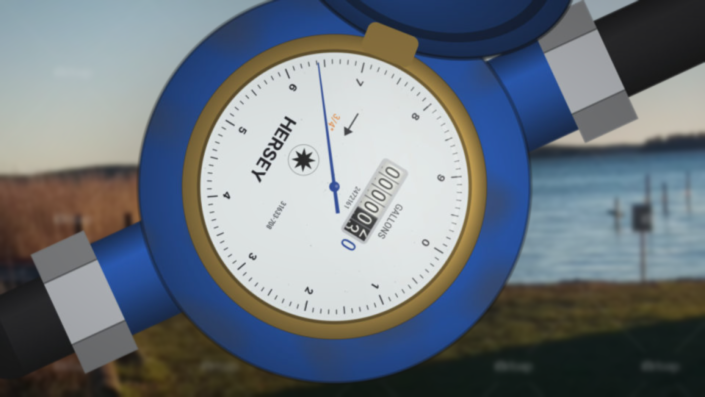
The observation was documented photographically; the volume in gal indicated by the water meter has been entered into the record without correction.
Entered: 26.4 gal
